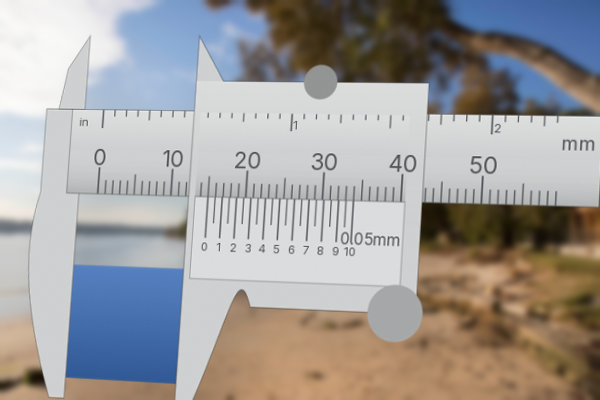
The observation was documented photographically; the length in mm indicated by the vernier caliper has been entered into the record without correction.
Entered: 15.0 mm
